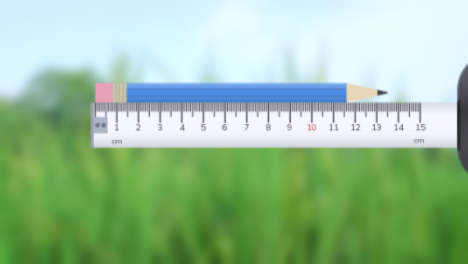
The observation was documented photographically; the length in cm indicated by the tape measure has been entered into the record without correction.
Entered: 13.5 cm
